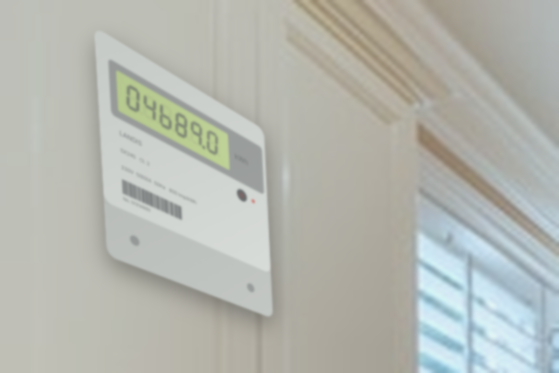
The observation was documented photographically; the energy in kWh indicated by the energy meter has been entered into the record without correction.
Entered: 4689.0 kWh
